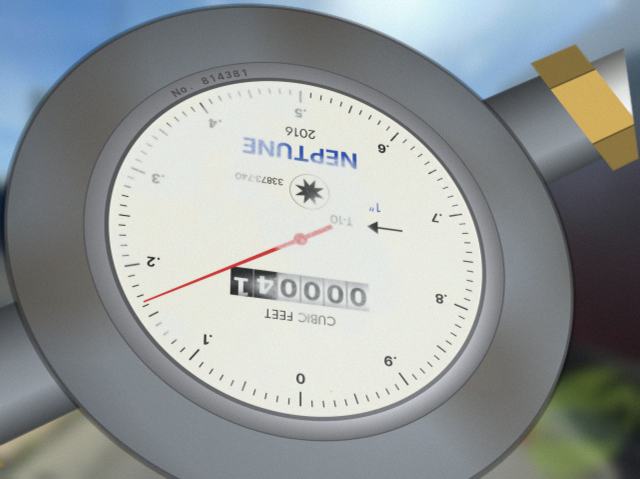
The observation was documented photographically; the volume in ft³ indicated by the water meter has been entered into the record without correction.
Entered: 41.16 ft³
